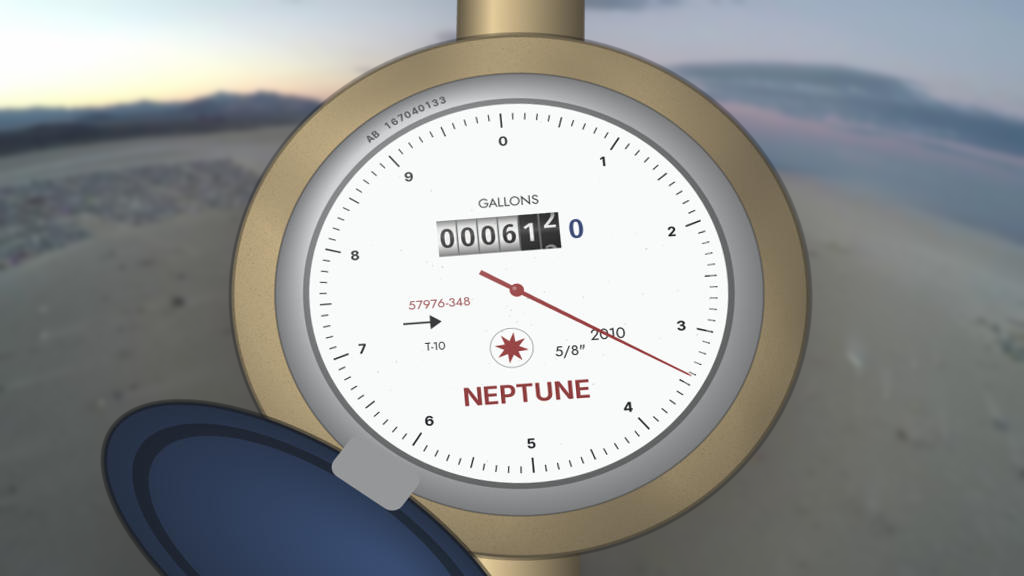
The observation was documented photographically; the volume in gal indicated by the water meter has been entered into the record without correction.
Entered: 6123.4 gal
